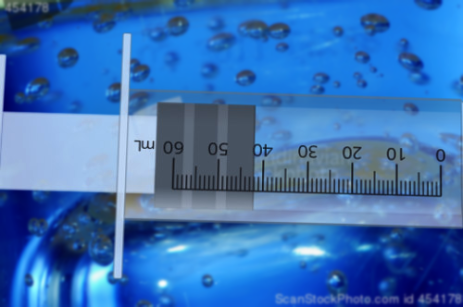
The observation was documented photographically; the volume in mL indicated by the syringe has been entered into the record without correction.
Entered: 42 mL
